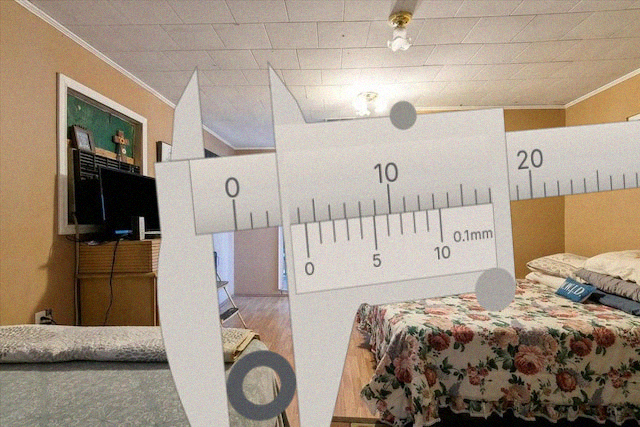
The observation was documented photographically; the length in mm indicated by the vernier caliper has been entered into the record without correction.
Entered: 4.4 mm
